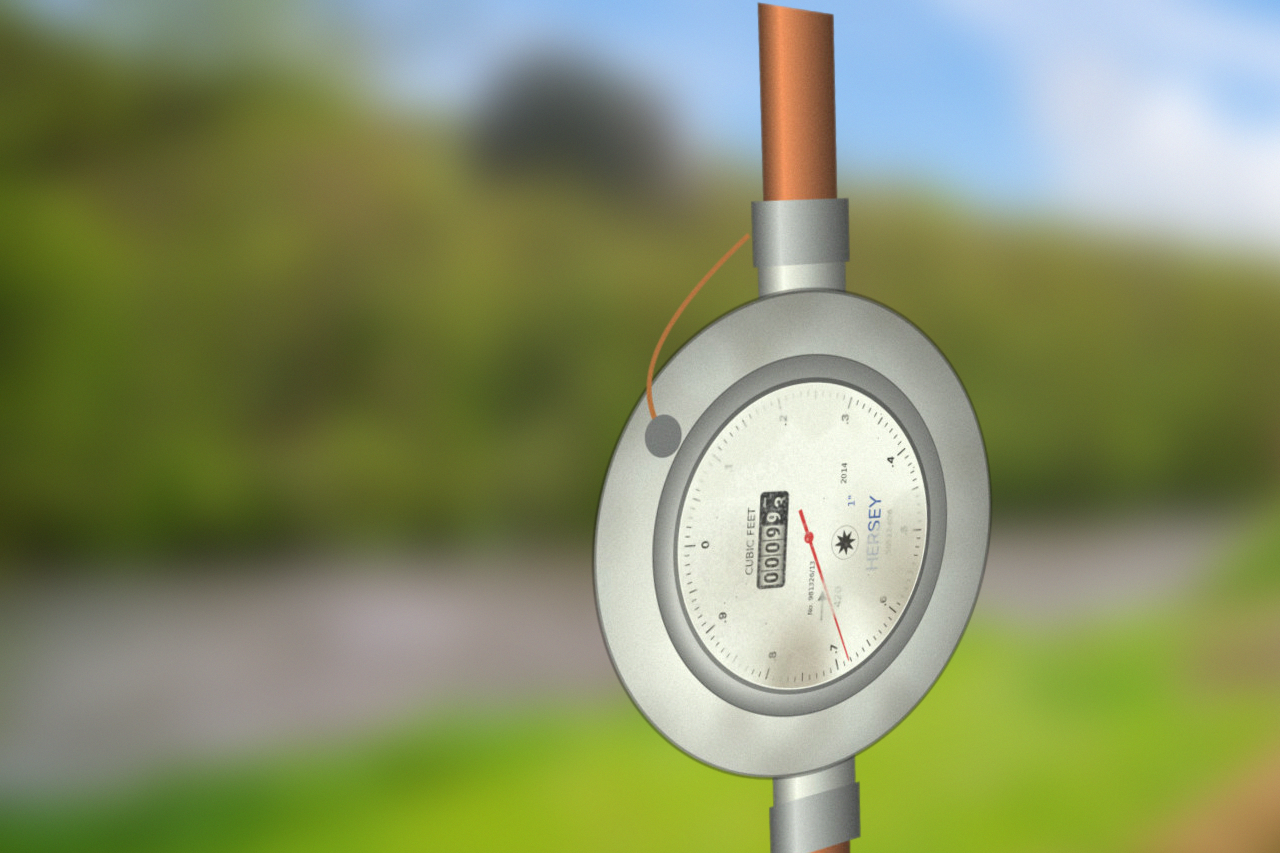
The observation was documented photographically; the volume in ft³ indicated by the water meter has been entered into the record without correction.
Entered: 992.68 ft³
